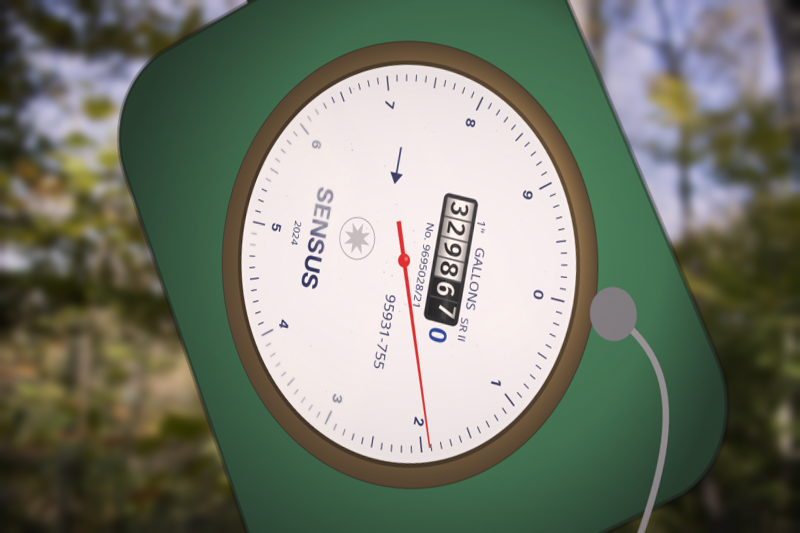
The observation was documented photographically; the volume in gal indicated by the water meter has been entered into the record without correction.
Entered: 3298671.9 gal
